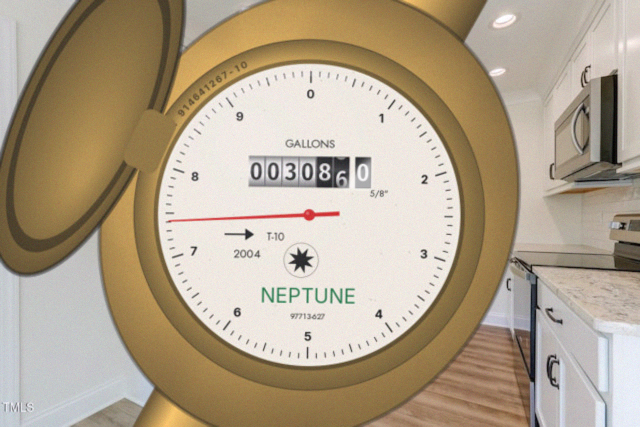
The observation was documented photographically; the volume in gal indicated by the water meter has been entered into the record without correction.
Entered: 30857.4 gal
